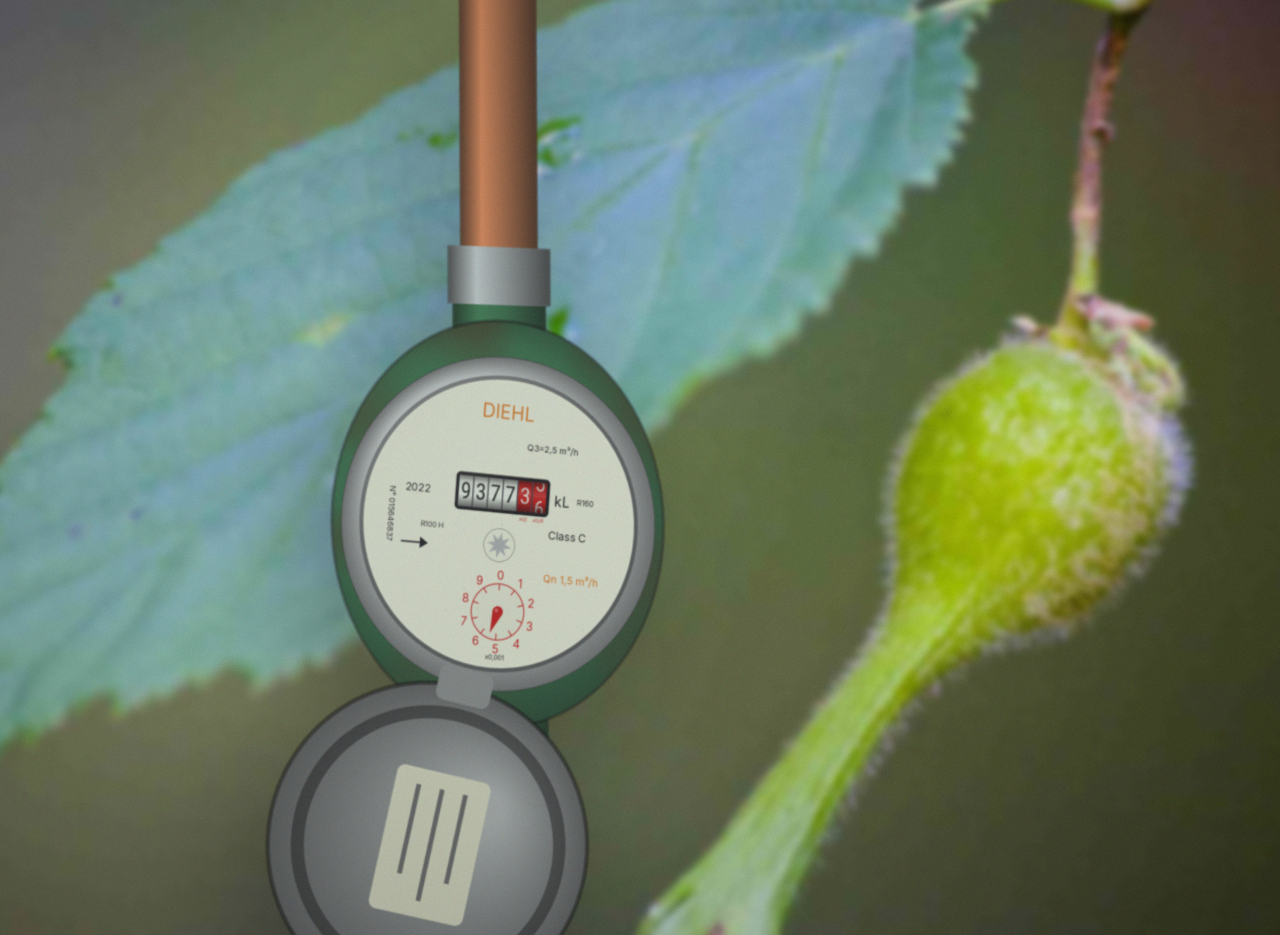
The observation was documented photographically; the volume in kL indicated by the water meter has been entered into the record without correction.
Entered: 9377.355 kL
